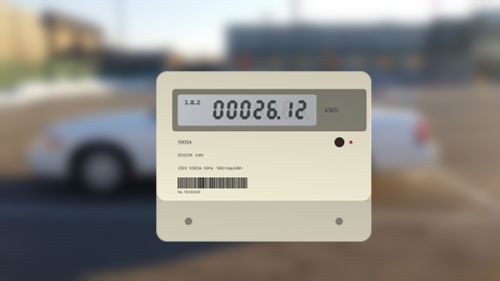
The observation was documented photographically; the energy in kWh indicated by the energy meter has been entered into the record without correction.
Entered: 26.12 kWh
